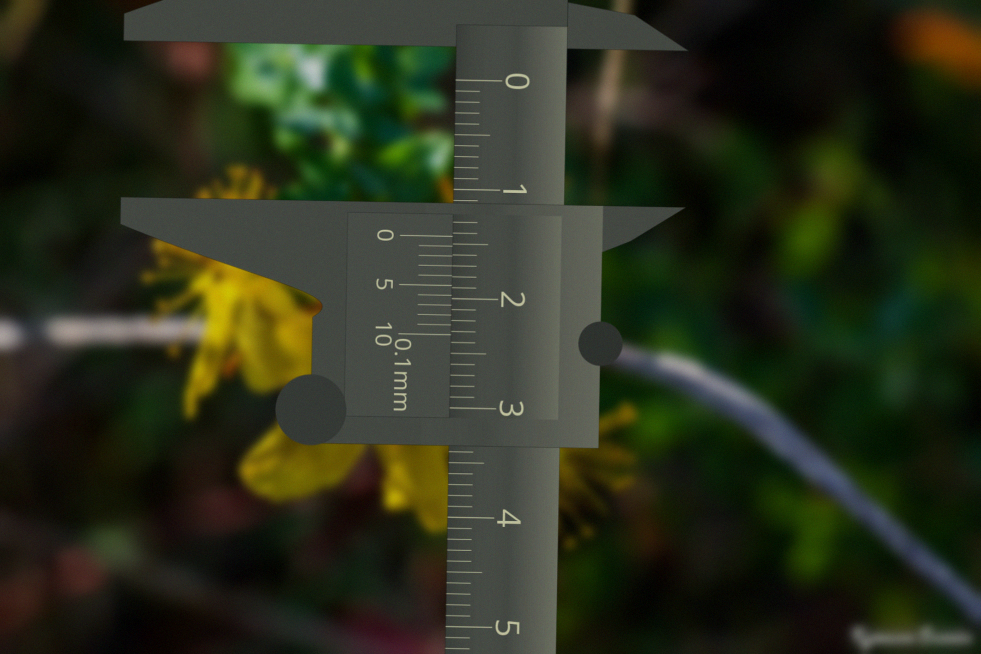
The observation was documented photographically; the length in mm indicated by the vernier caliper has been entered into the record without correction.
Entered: 14.3 mm
